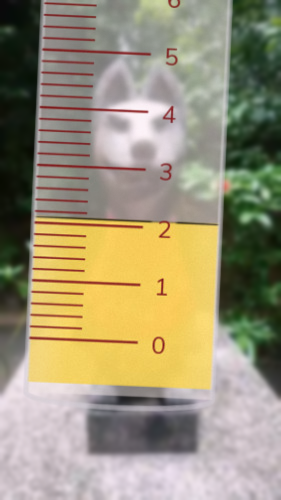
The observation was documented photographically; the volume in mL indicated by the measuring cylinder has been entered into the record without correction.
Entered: 2.1 mL
